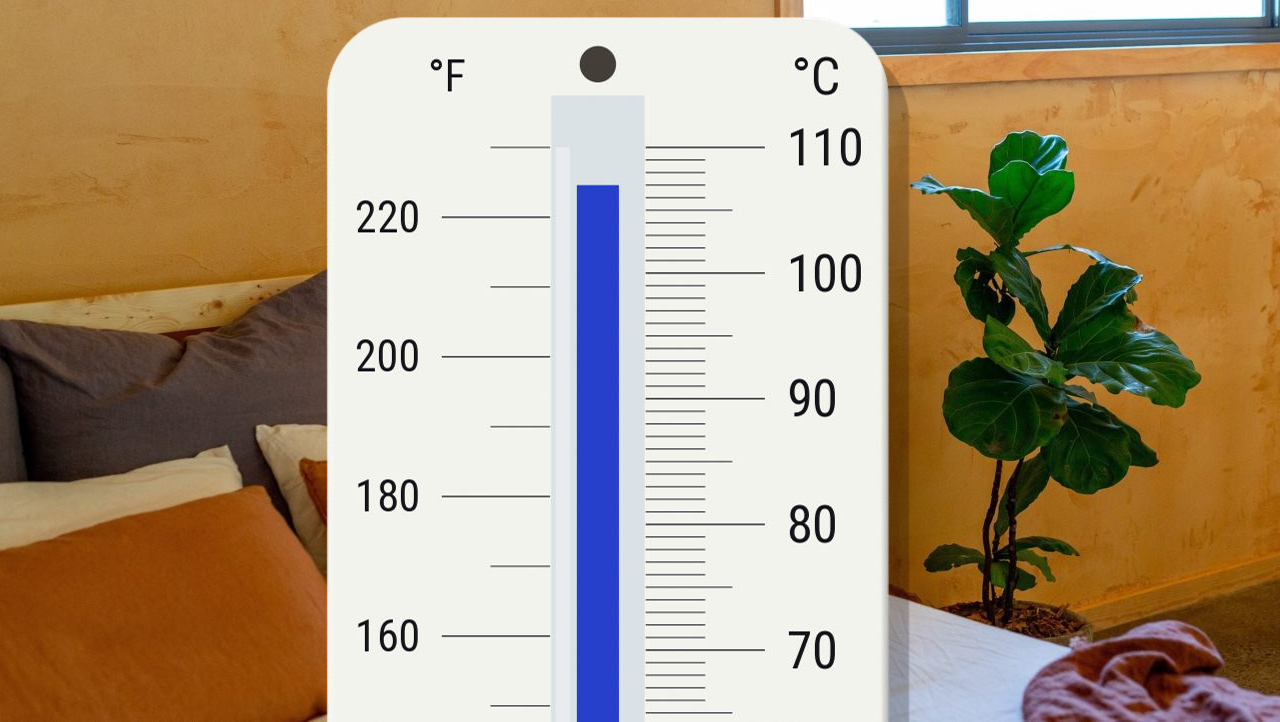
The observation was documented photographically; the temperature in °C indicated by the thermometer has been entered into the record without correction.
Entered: 107 °C
